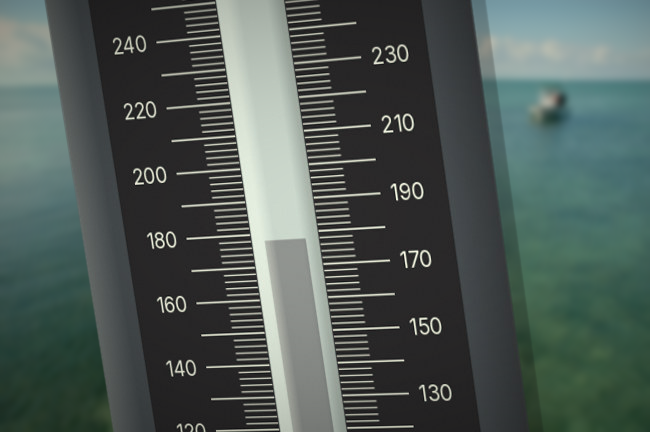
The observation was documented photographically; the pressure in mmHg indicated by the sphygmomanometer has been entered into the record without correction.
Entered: 178 mmHg
